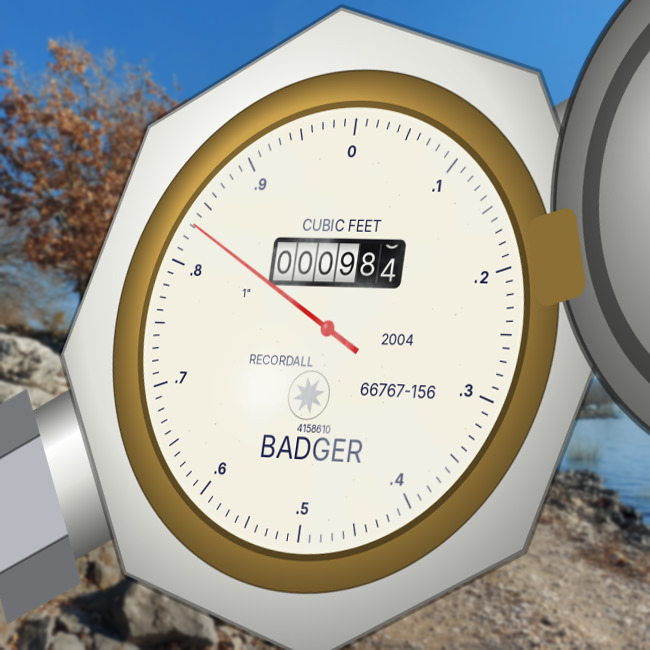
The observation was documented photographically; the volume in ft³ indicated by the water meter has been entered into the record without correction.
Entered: 983.83 ft³
